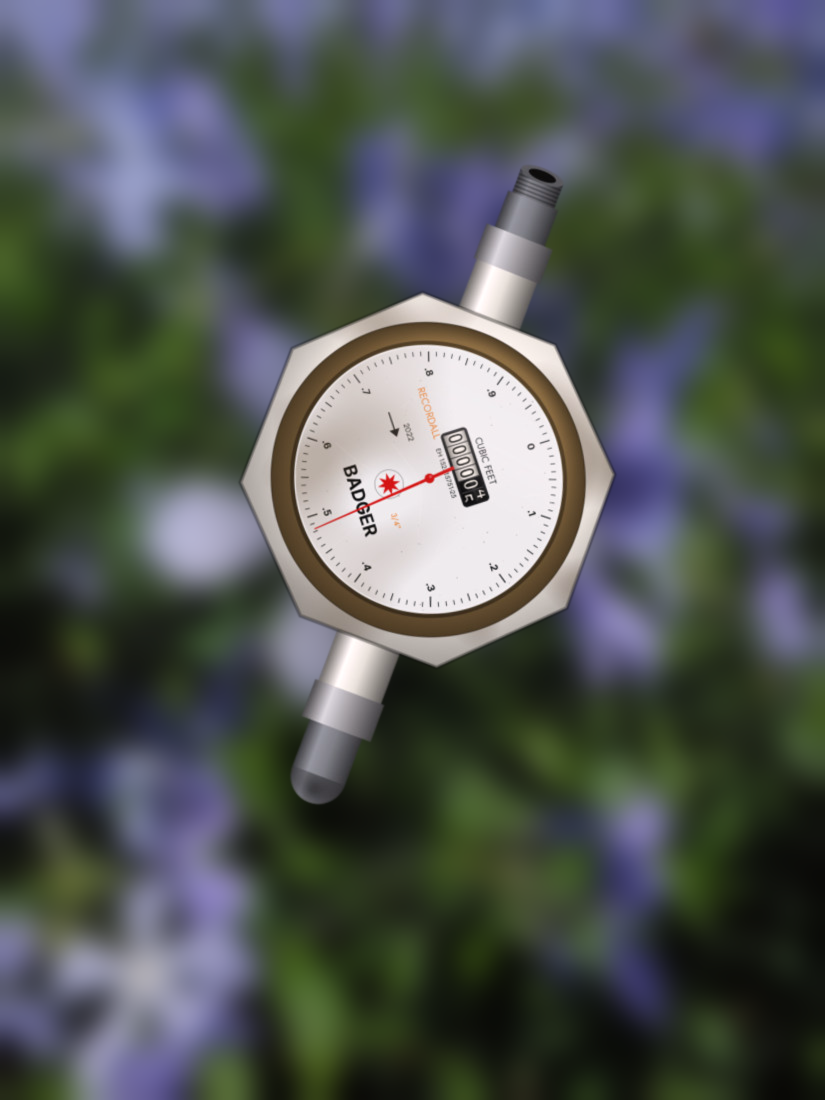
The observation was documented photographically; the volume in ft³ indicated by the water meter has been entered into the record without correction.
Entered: 4.48 ft³
